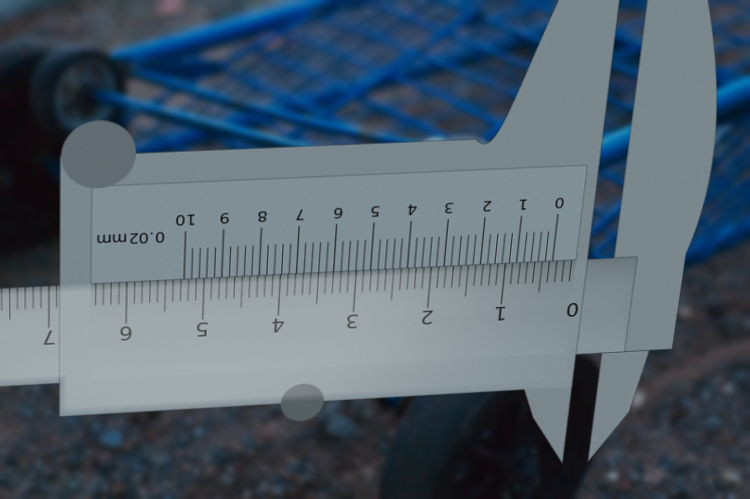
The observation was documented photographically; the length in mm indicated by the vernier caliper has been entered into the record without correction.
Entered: 3.6 mm
